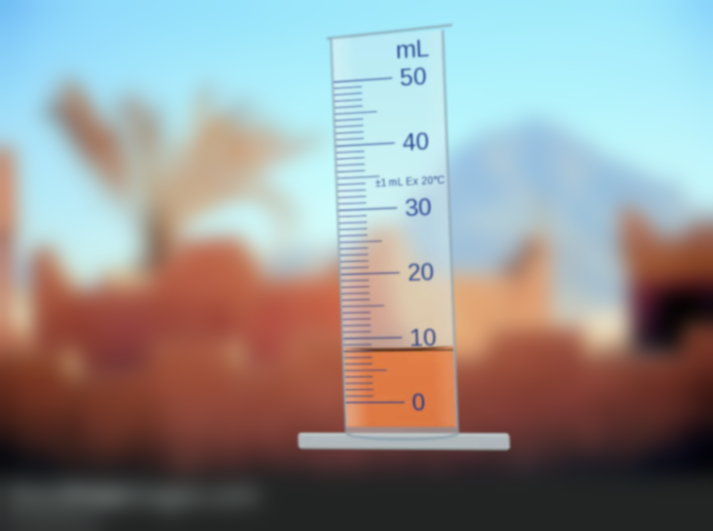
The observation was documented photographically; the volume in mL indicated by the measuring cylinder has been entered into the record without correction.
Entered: 8 mL
